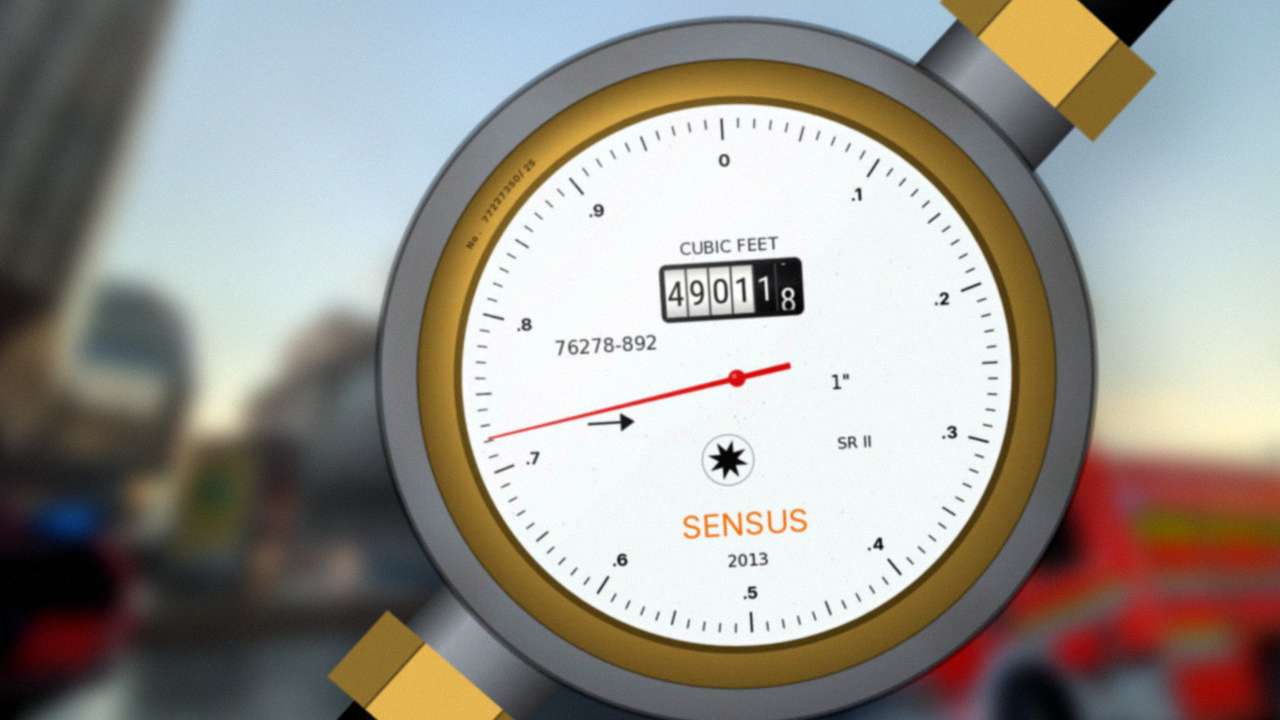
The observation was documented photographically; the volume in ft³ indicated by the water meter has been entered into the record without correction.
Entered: 490117.72 ft³
